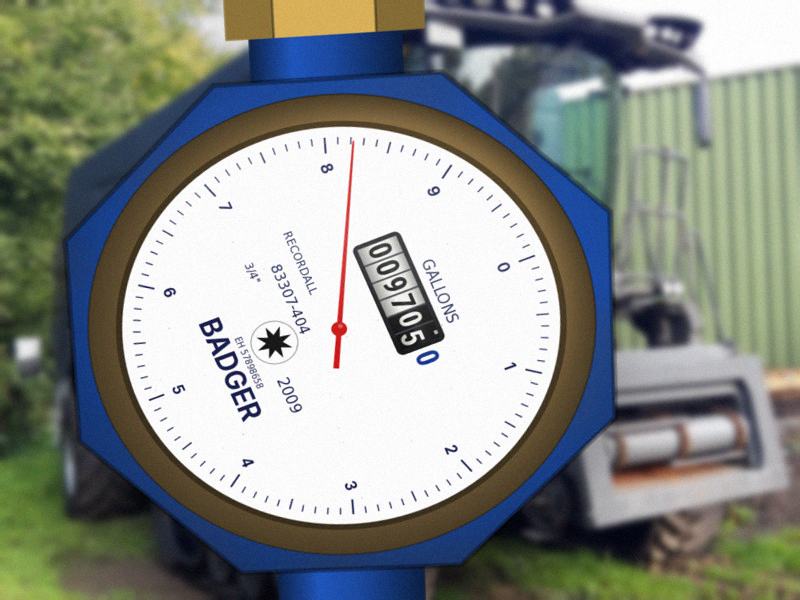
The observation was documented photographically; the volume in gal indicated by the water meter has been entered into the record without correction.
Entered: 97048.2 gal
